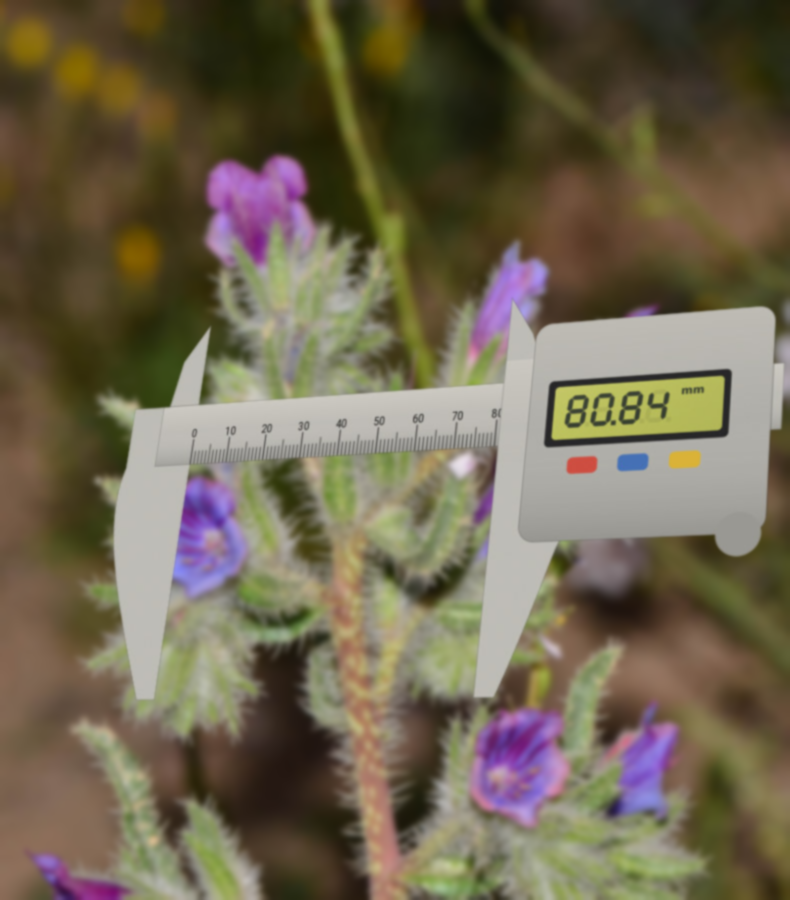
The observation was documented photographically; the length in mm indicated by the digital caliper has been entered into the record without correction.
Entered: 80.84 mm
